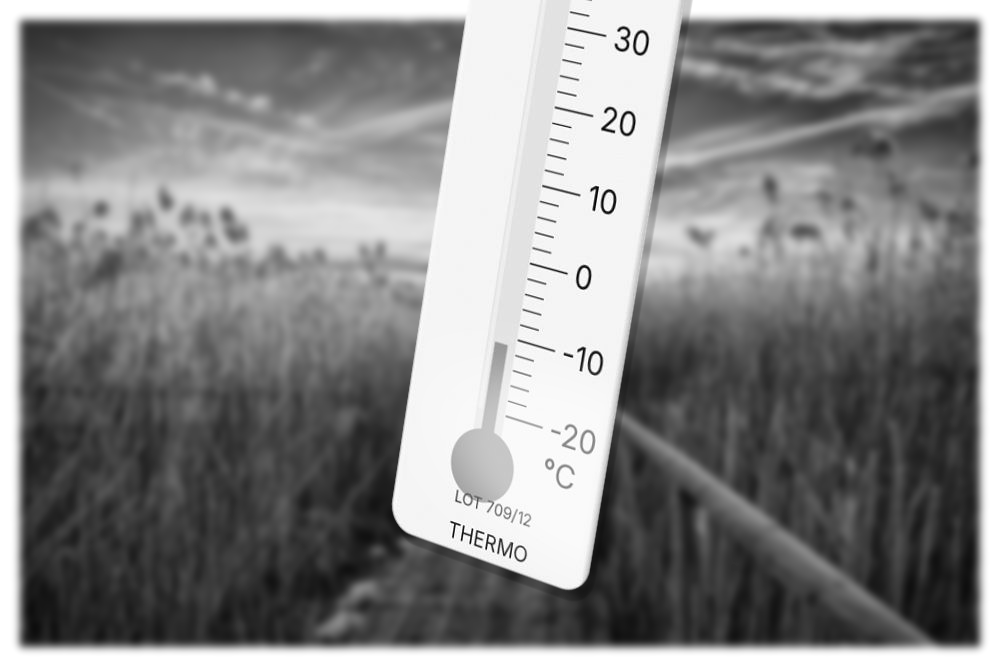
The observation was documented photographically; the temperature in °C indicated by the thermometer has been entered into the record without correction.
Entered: -11 °C
